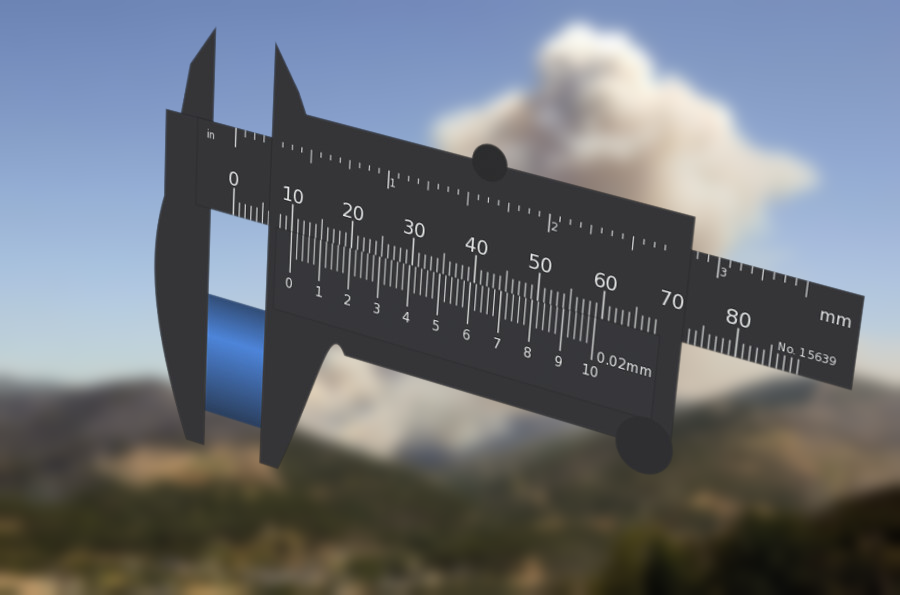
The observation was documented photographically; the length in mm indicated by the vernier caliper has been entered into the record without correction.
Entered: 10.0 mm
